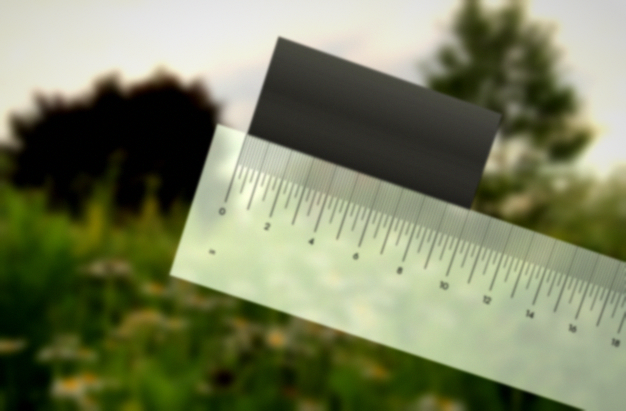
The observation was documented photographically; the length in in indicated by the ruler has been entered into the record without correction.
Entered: 10 in
